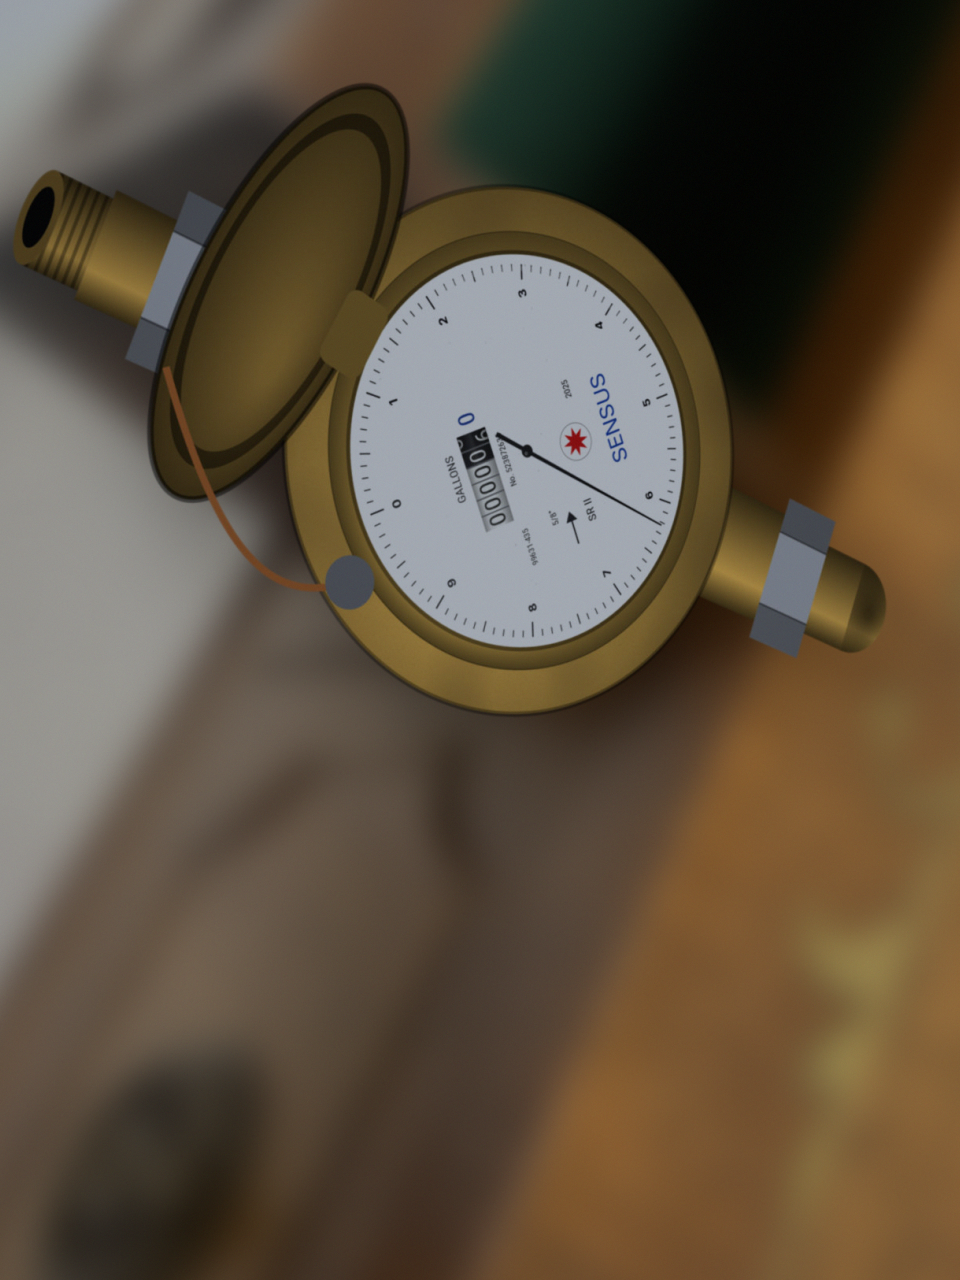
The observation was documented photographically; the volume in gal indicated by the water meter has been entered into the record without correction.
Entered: 56.2 gal
